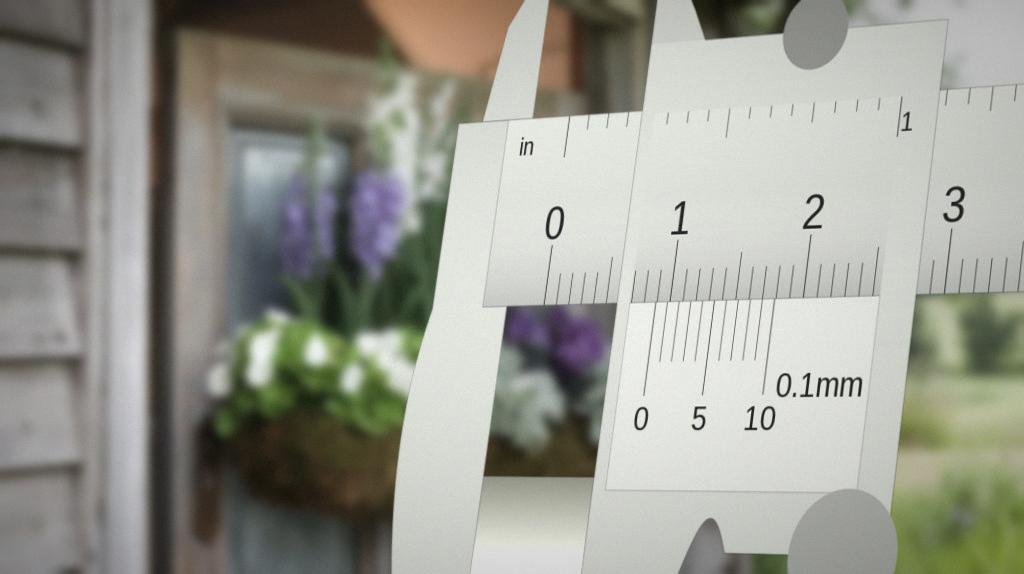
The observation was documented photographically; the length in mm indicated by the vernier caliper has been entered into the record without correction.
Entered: 8.9 mm
